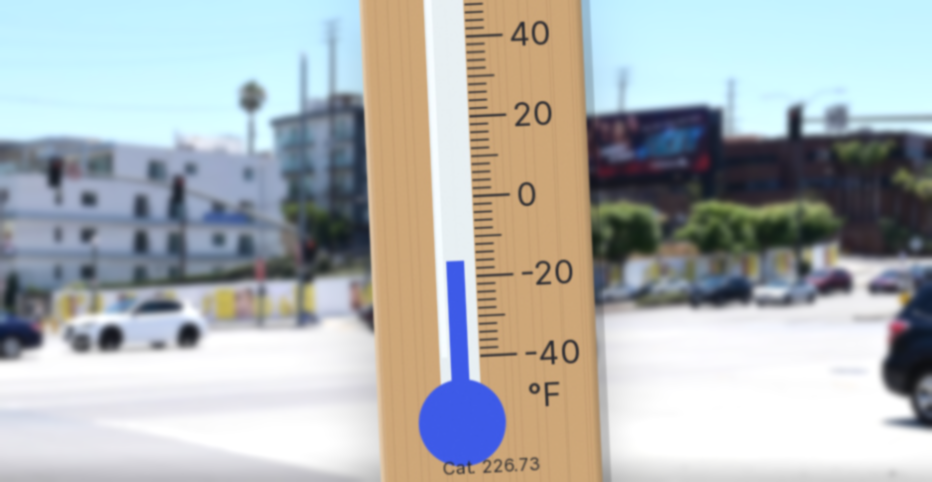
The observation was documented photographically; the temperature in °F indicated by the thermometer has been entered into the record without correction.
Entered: -16 °F
